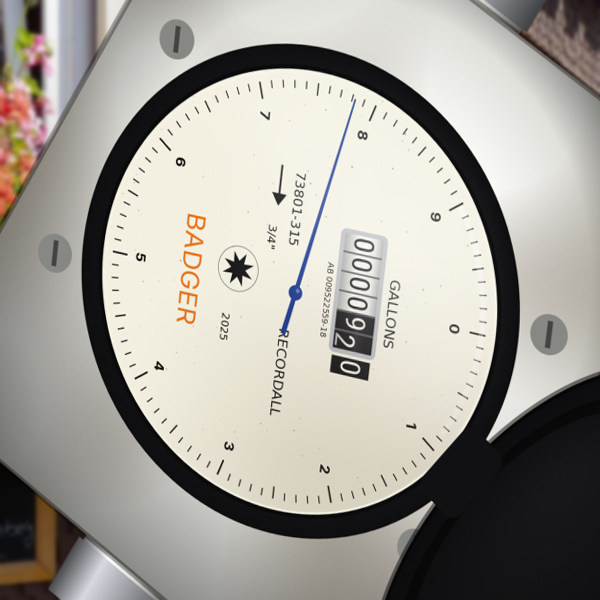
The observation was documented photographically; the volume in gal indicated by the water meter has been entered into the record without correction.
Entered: 917.8 gal
